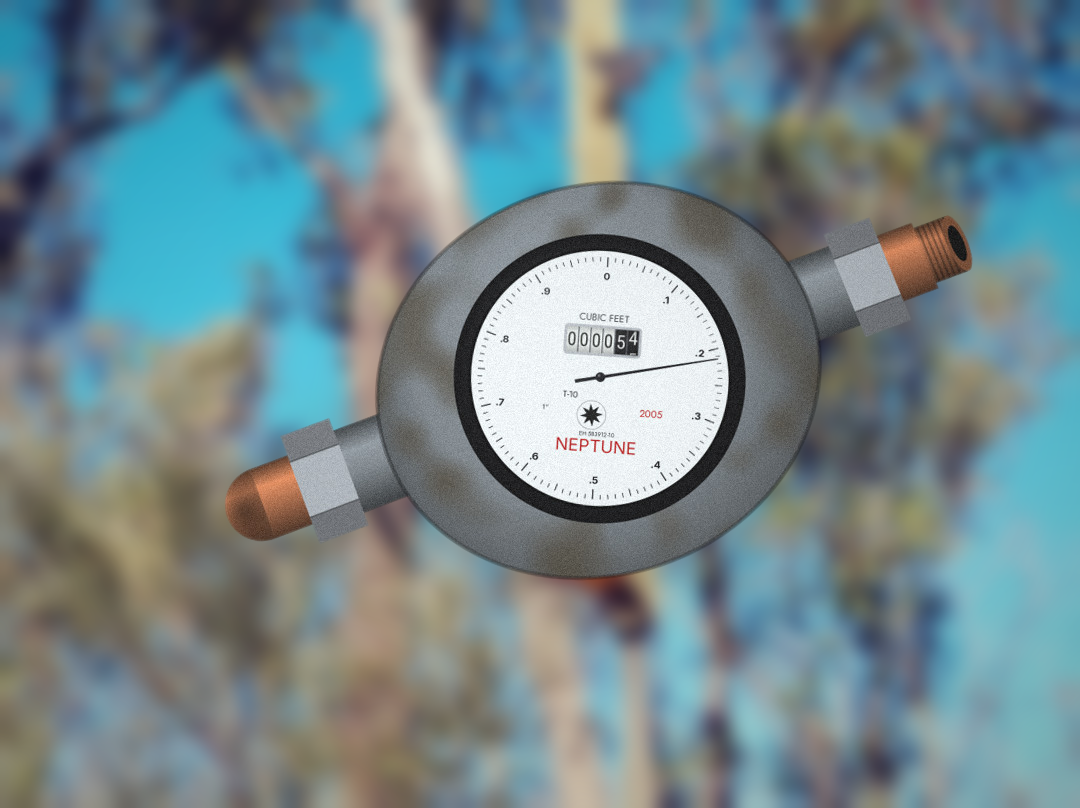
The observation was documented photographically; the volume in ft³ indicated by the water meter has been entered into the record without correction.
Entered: 54.21 ft³
